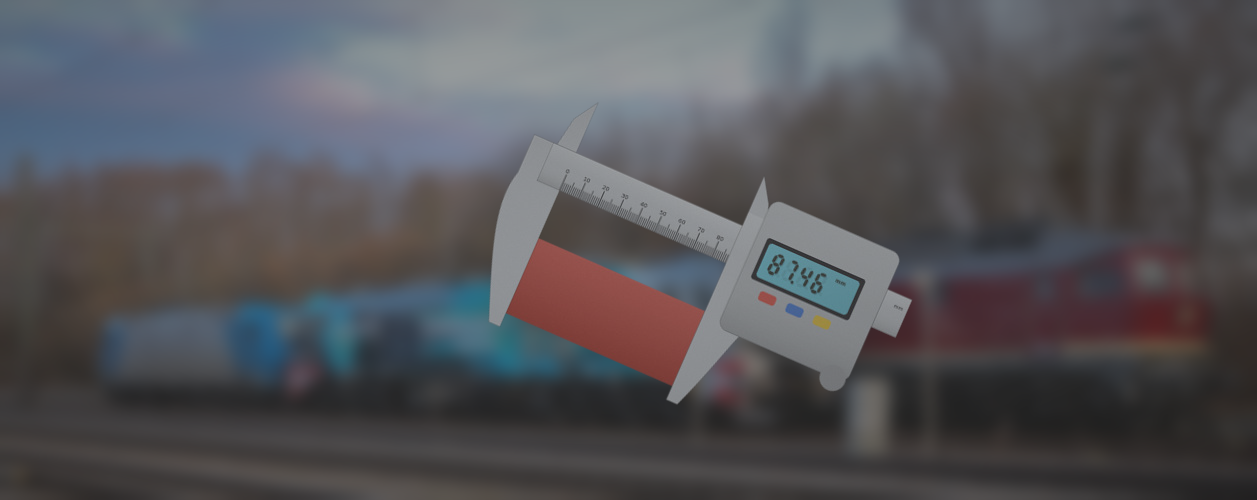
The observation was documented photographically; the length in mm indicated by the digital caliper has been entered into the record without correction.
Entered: 87.46 mm
